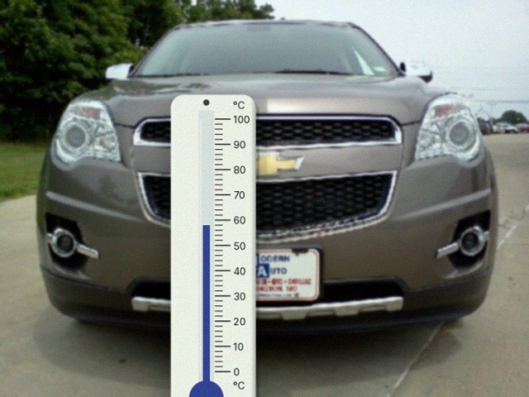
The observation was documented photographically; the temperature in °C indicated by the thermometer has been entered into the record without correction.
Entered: 58 °C
